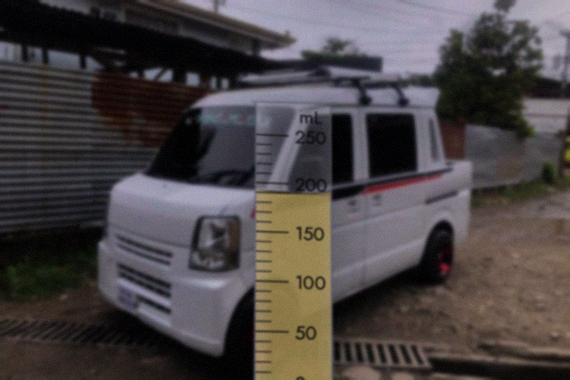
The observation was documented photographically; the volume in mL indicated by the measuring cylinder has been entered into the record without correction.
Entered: 190 mL
